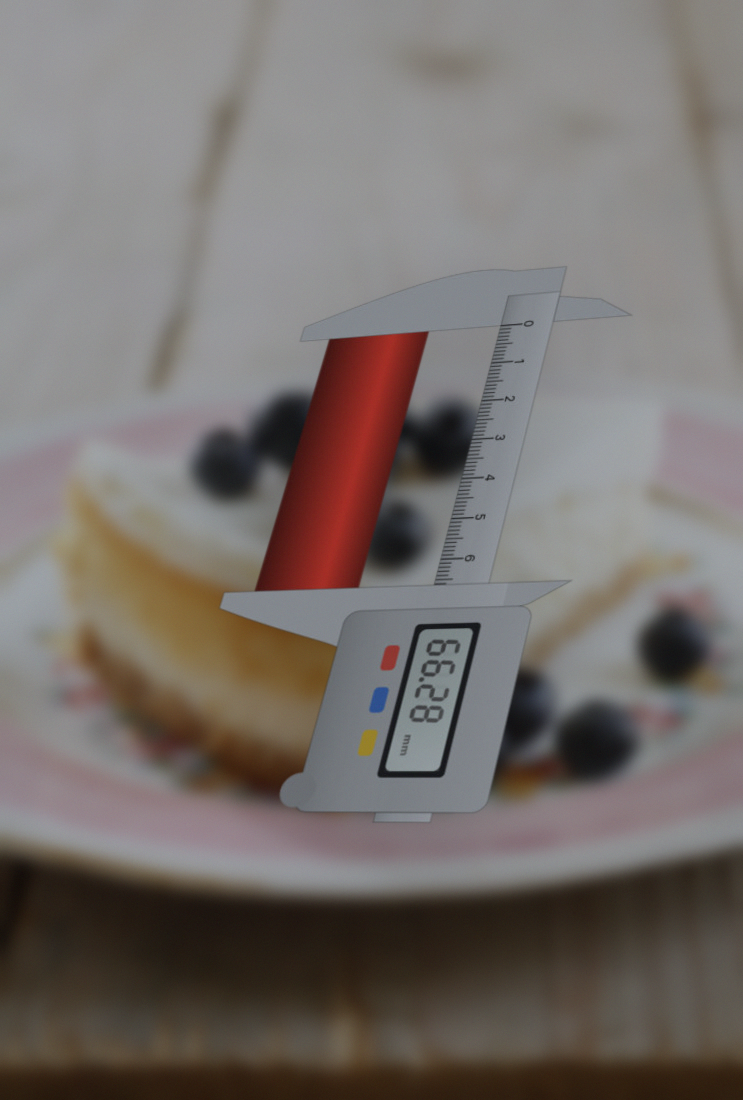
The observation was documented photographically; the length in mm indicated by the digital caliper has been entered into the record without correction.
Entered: 66.28 mm
